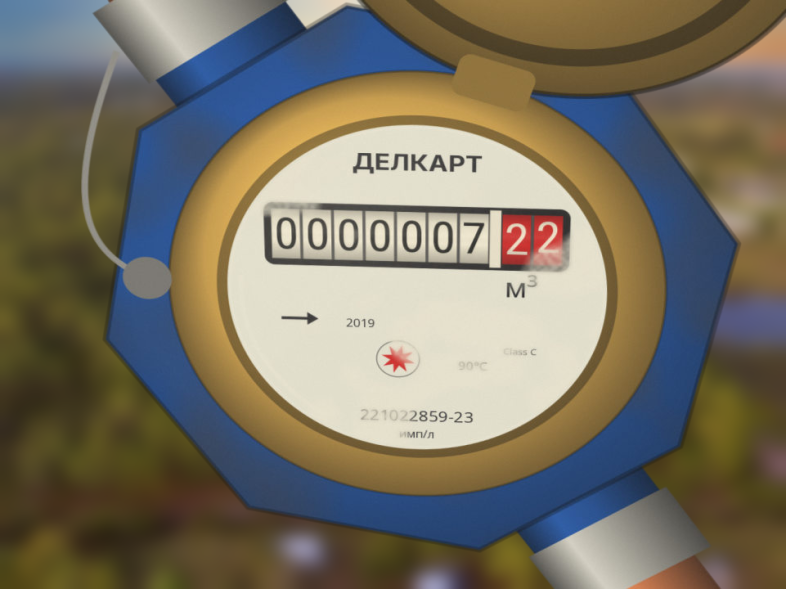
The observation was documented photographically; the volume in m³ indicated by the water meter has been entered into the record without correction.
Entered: 7.22 m³
